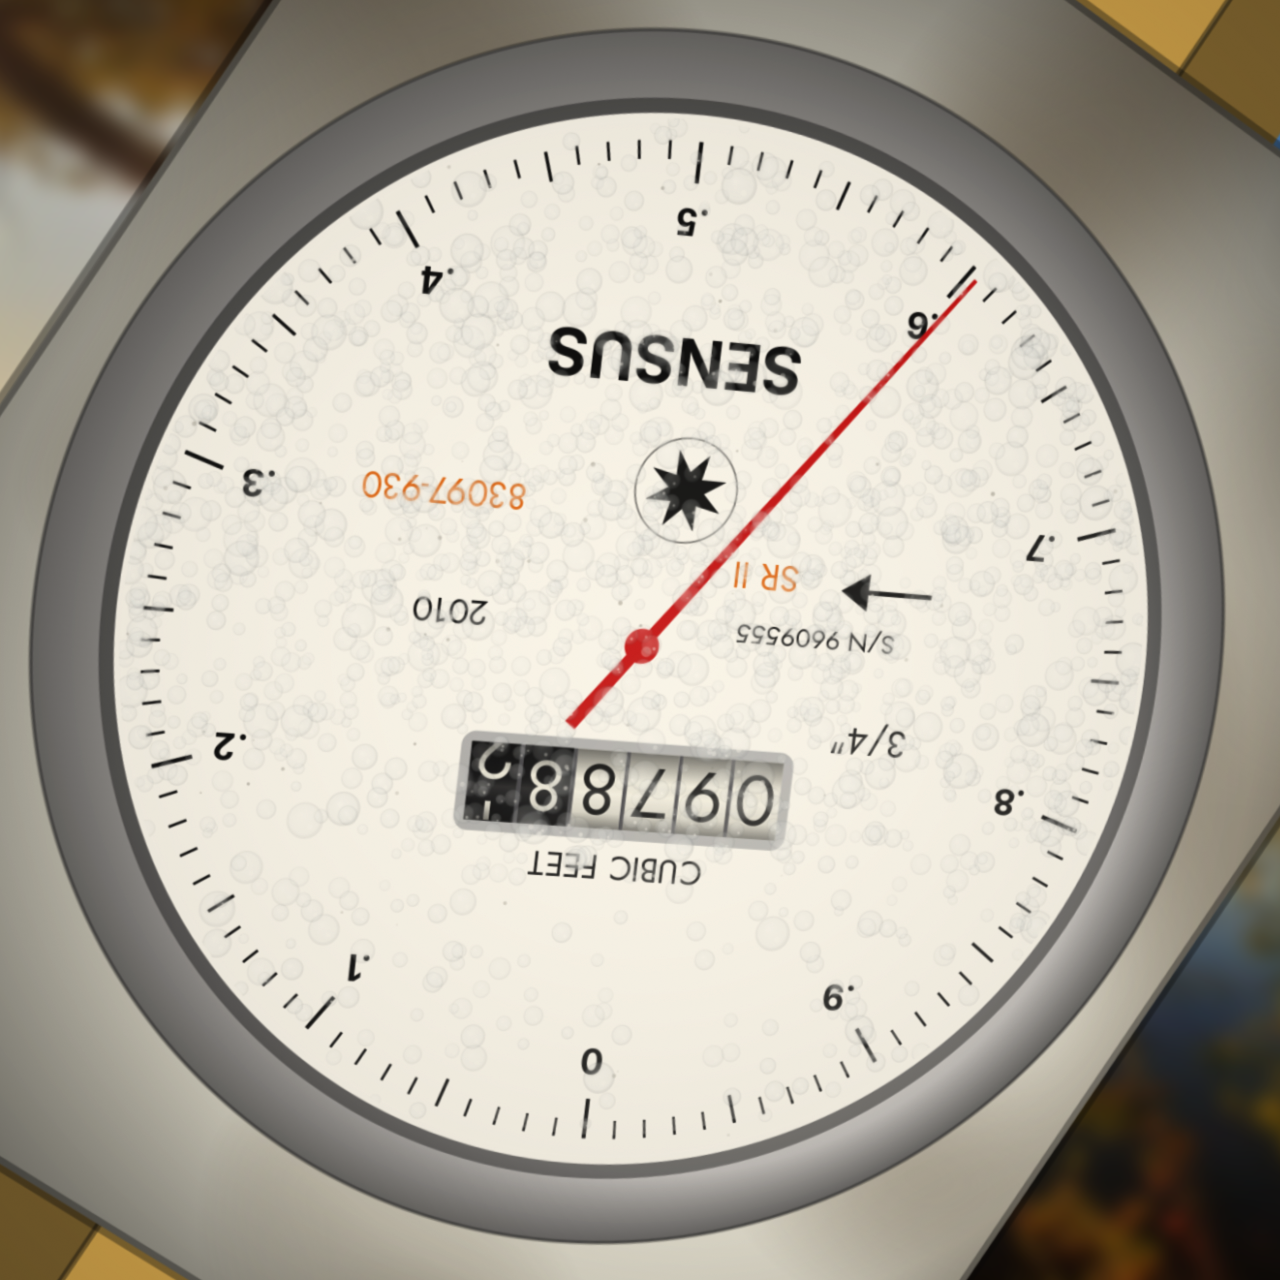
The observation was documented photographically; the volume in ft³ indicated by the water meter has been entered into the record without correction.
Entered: 97881.60 ft³
